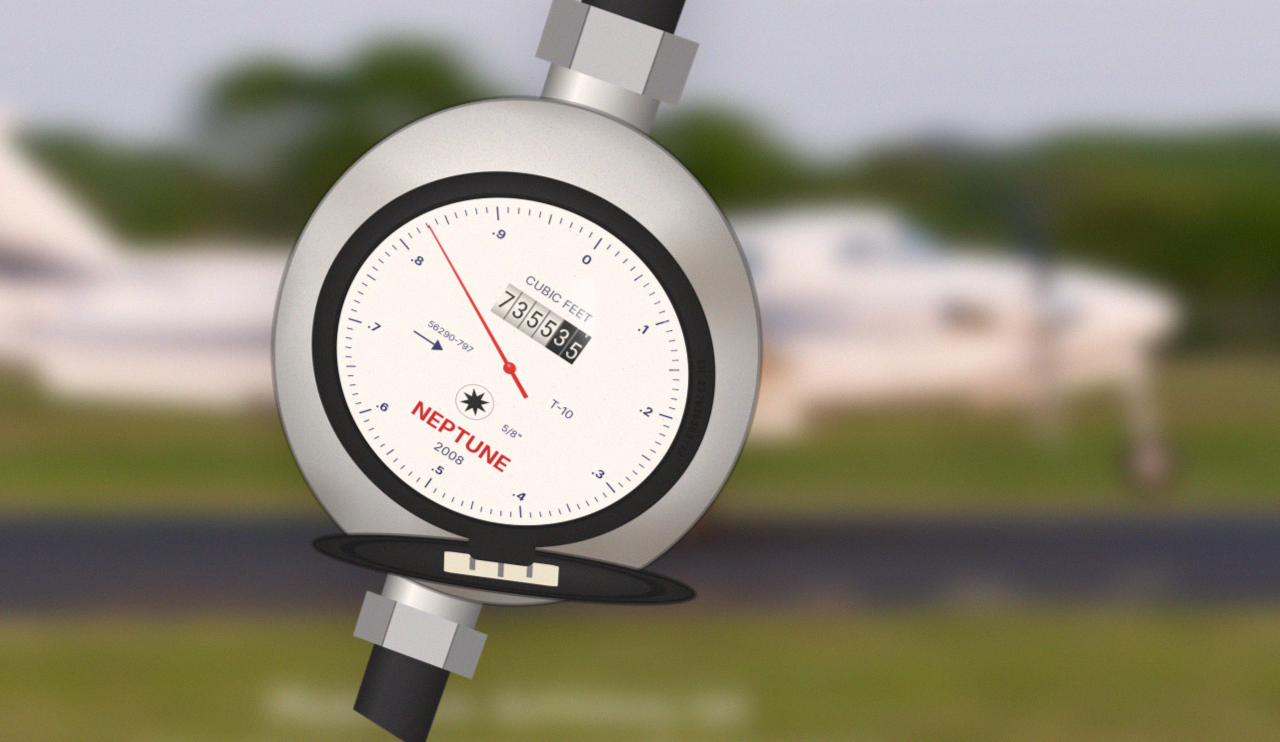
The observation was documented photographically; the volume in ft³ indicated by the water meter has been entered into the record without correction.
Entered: 735534.83 ft³
